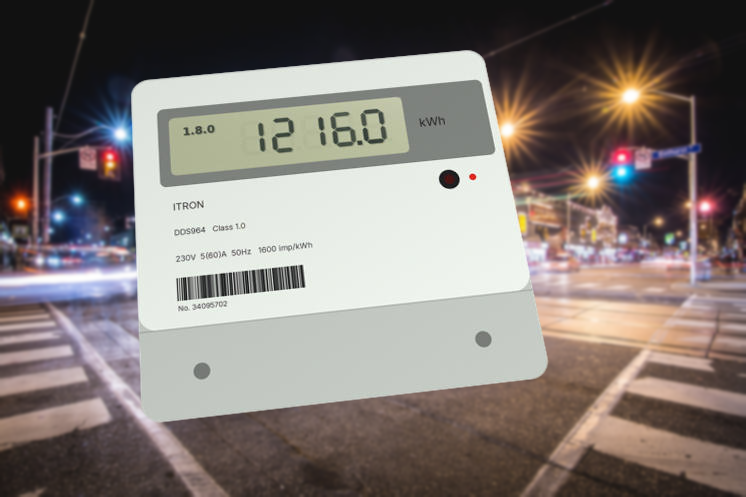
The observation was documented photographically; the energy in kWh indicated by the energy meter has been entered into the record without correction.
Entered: 1216.0 kWh
